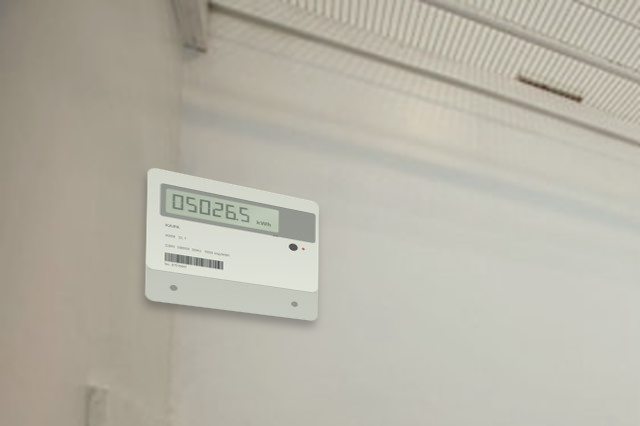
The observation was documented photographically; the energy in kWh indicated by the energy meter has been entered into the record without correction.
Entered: 5026.5 kWh
